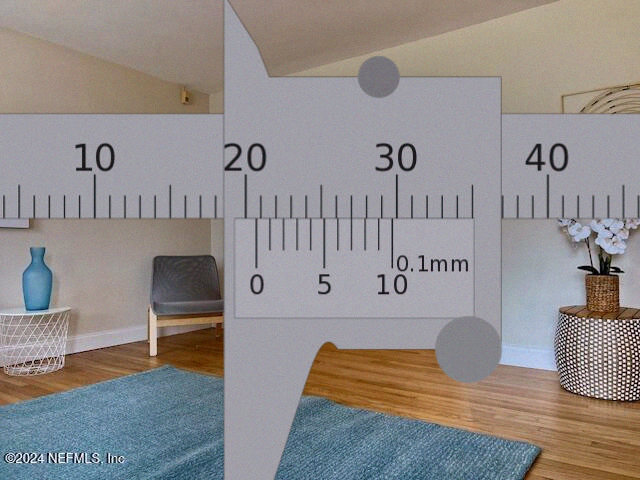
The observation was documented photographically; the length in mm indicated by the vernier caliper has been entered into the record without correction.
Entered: 20.7 mm
